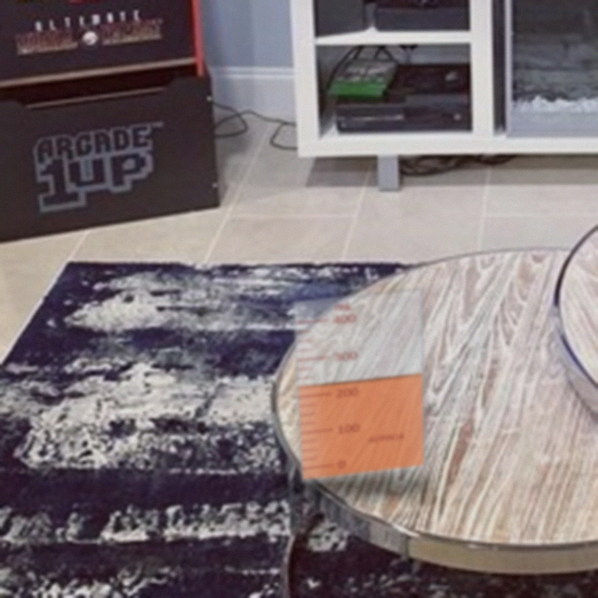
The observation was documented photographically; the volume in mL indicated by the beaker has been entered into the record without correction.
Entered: 225 mL
